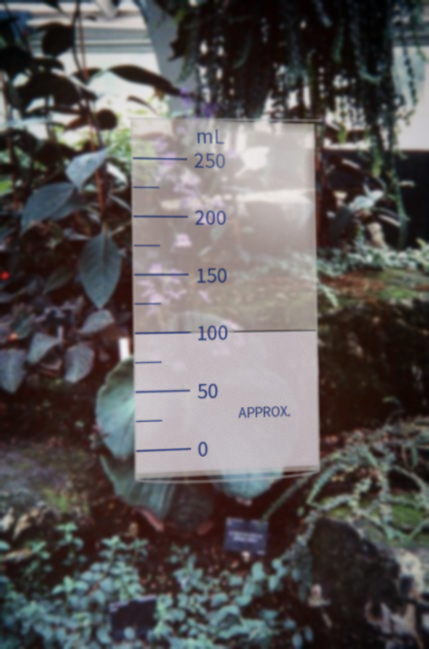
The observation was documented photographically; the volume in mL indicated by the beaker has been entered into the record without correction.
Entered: 100 mL
